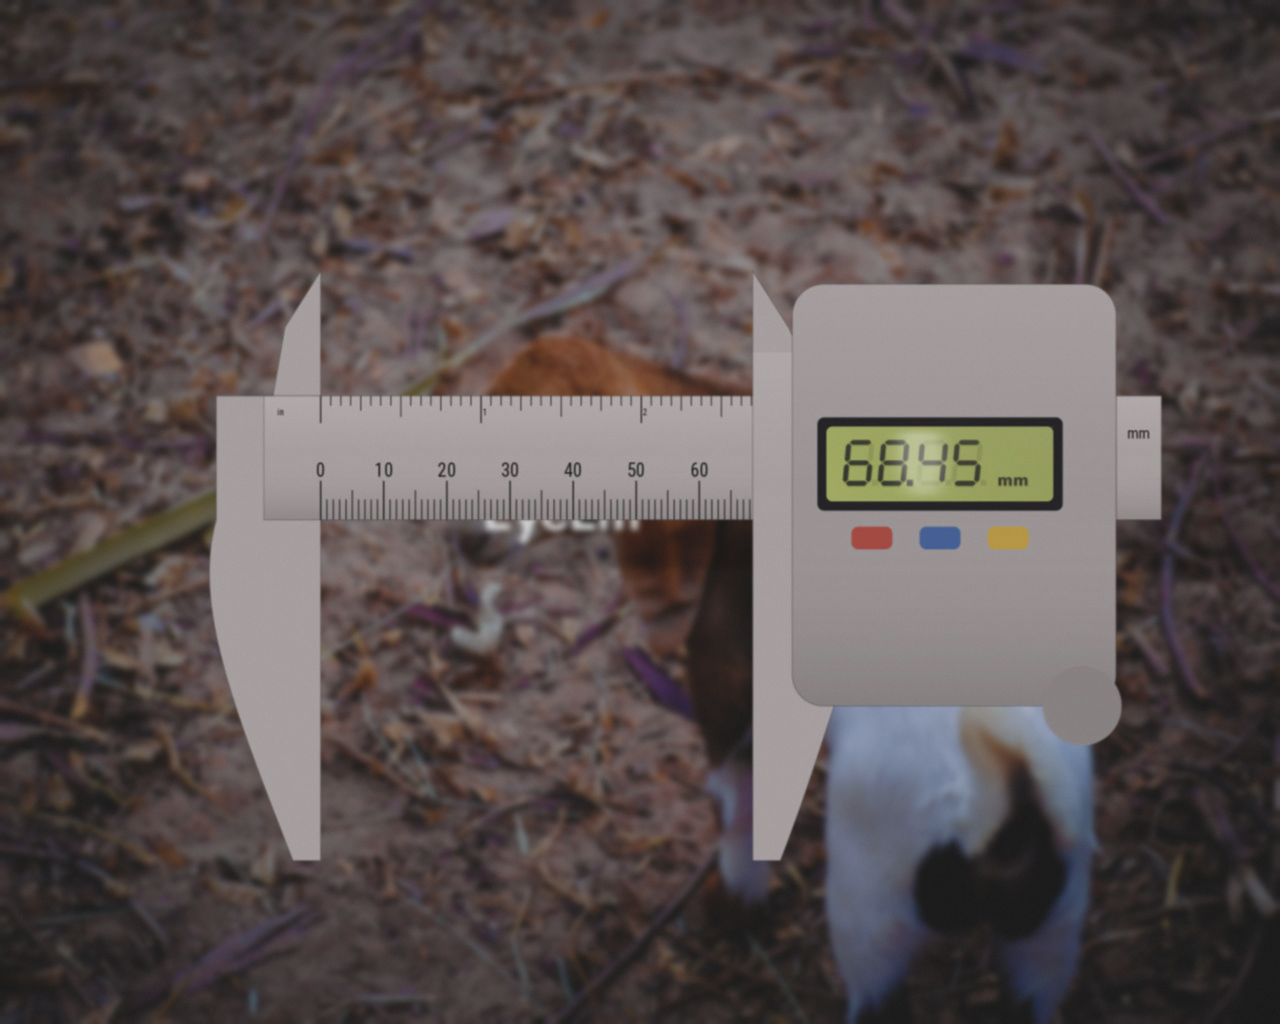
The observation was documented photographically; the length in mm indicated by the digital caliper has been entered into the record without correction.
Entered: 68.45 mm
